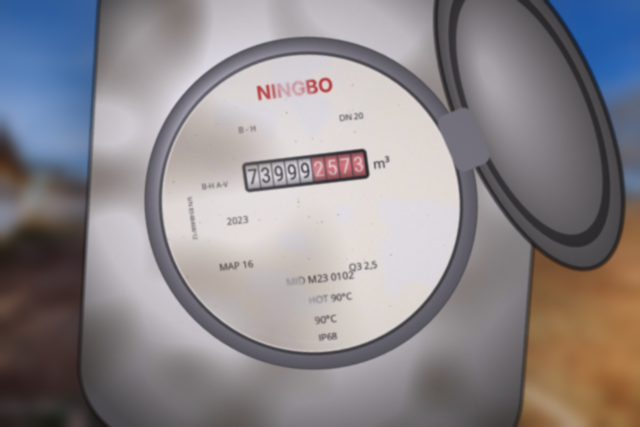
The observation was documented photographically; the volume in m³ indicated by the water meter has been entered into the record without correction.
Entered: 73999.2573 m³
